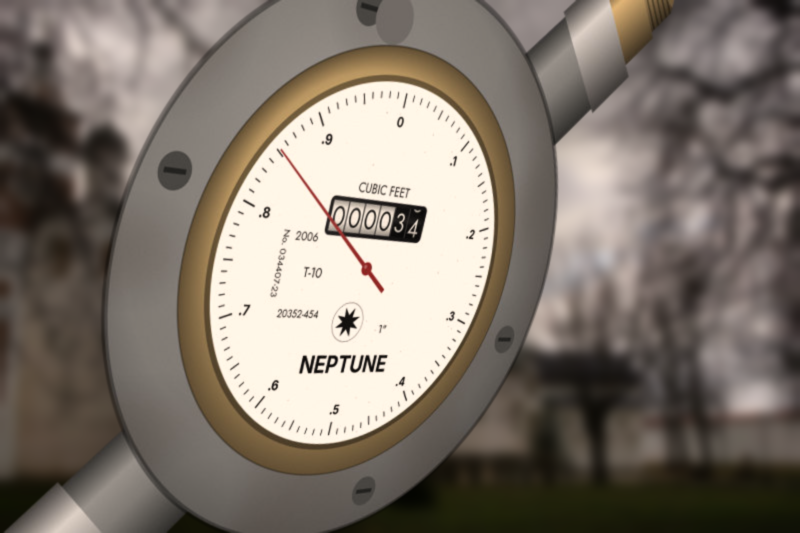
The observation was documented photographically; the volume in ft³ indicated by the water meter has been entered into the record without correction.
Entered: 33.85 ft³
